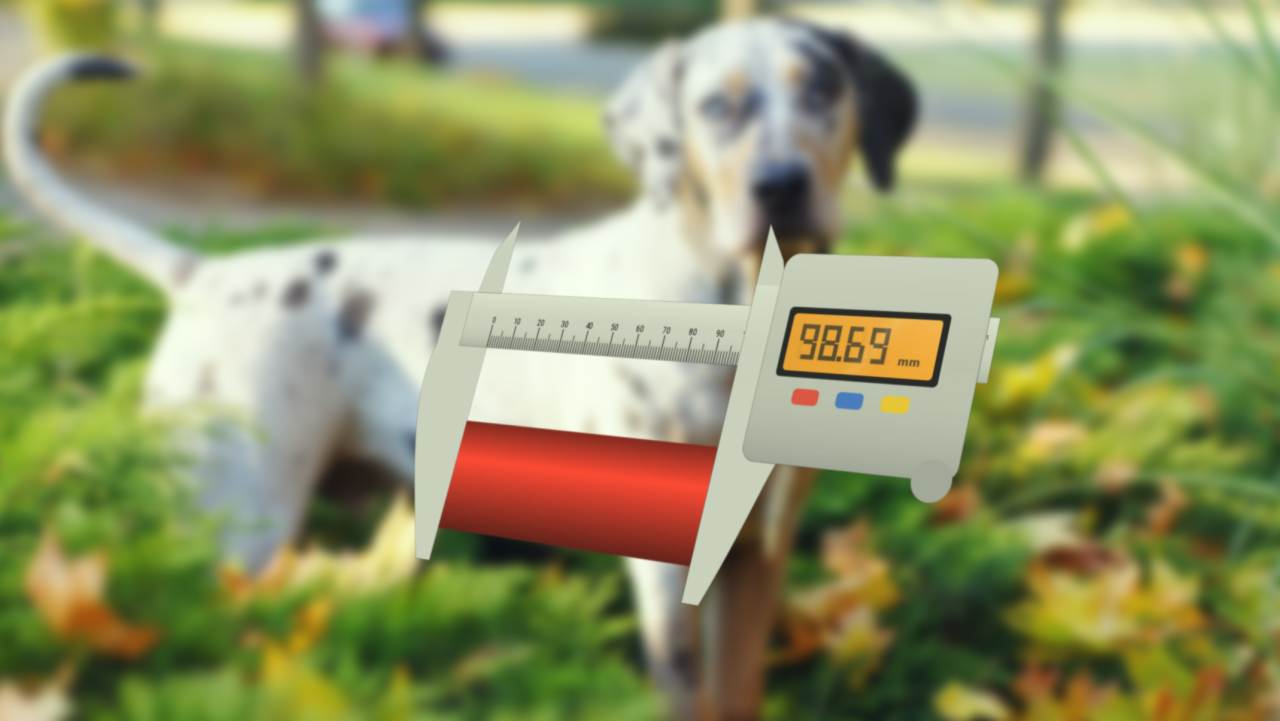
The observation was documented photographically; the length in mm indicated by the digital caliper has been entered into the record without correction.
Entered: 98.69 mm
